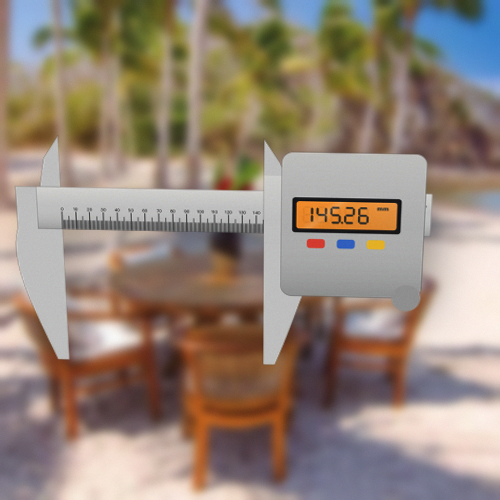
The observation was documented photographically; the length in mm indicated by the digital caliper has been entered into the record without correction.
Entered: 145.26 mm
